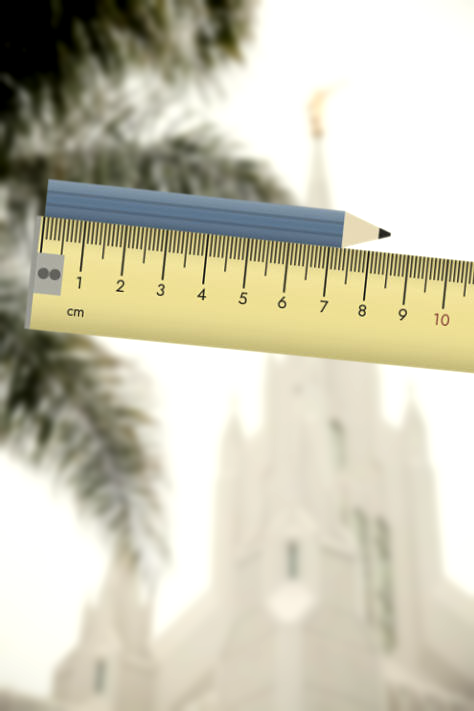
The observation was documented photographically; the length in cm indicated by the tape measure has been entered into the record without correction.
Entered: 8.5 cm
